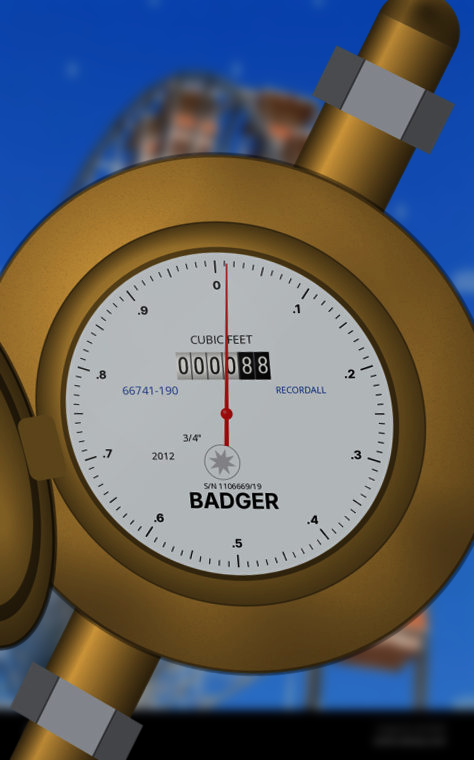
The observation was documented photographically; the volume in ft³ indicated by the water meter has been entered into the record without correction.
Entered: 88.01 ft³
